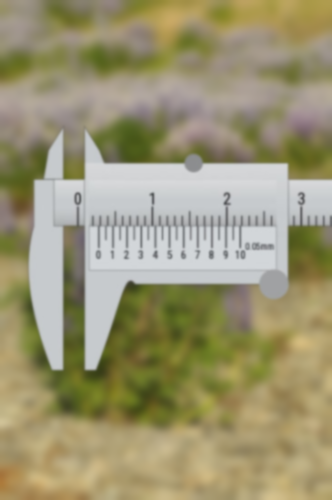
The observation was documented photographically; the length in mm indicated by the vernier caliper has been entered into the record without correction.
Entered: 2.8 mm
